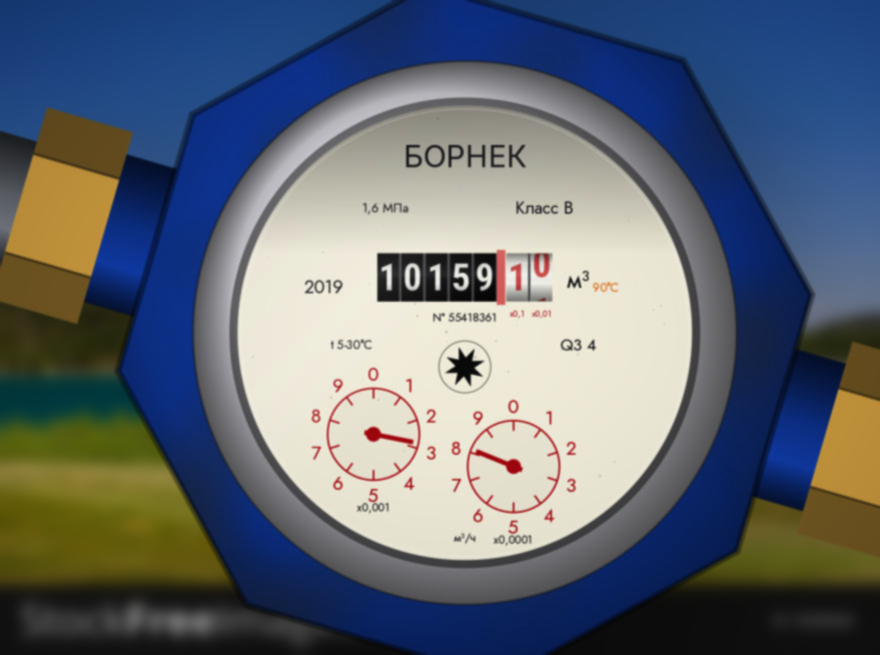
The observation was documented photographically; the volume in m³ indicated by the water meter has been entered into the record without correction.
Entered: 10159.1028 m³
